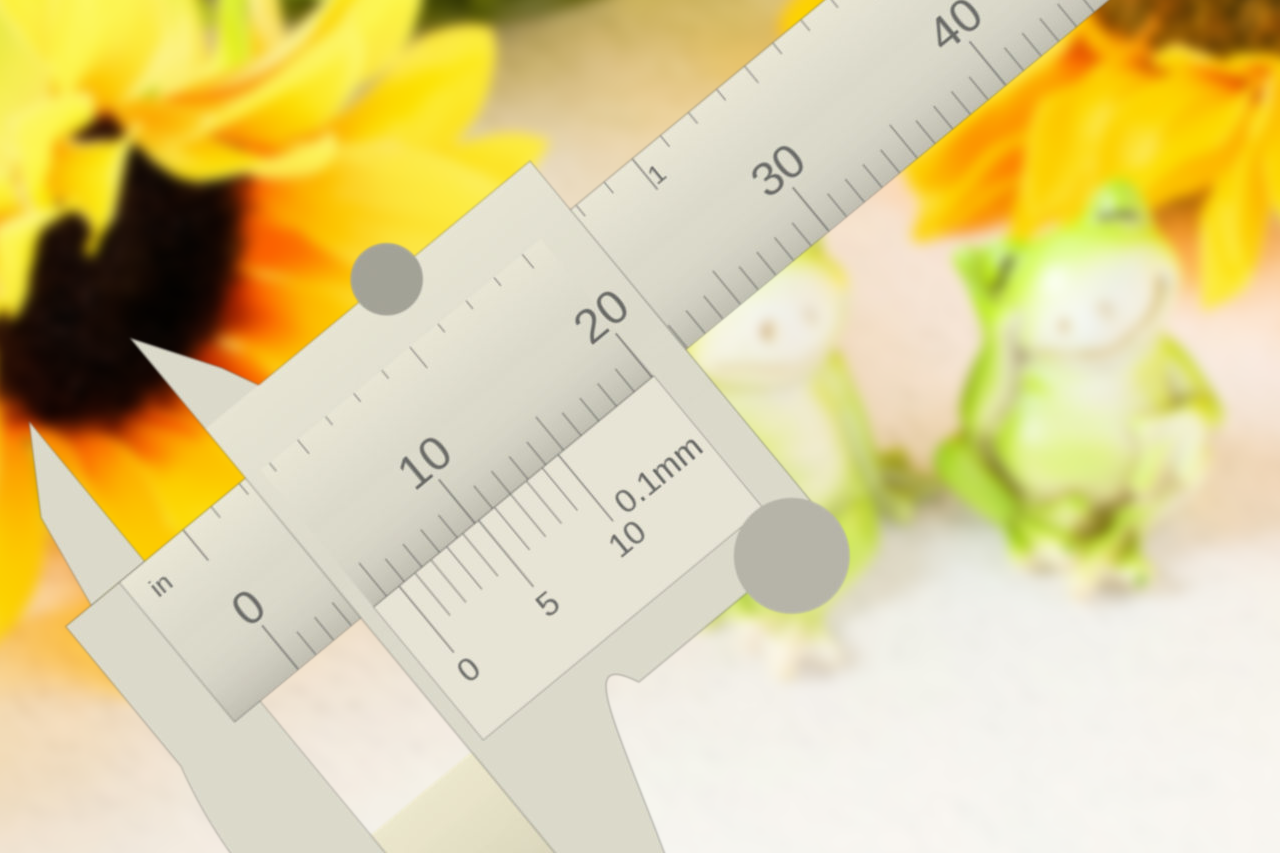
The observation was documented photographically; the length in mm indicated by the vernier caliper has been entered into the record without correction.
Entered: 5.7 mm
